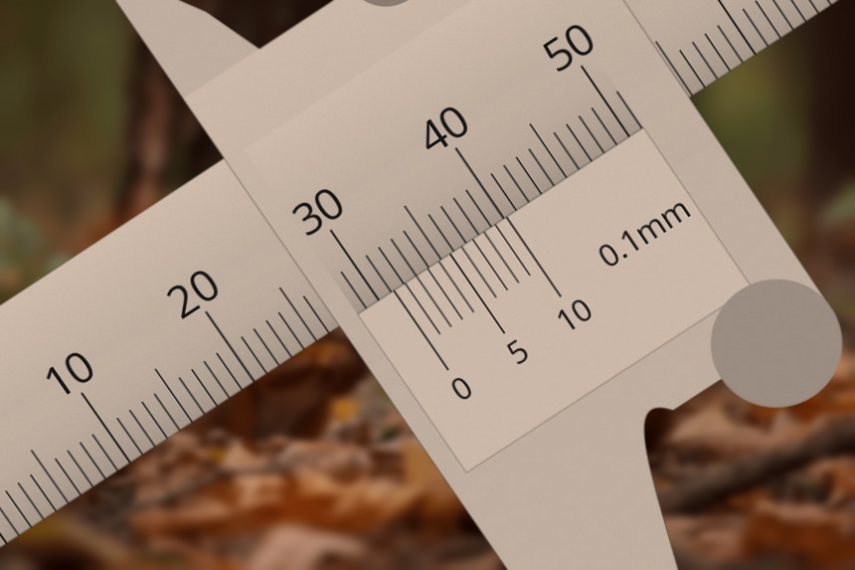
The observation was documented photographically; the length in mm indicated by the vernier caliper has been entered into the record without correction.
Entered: 31.2 mm
